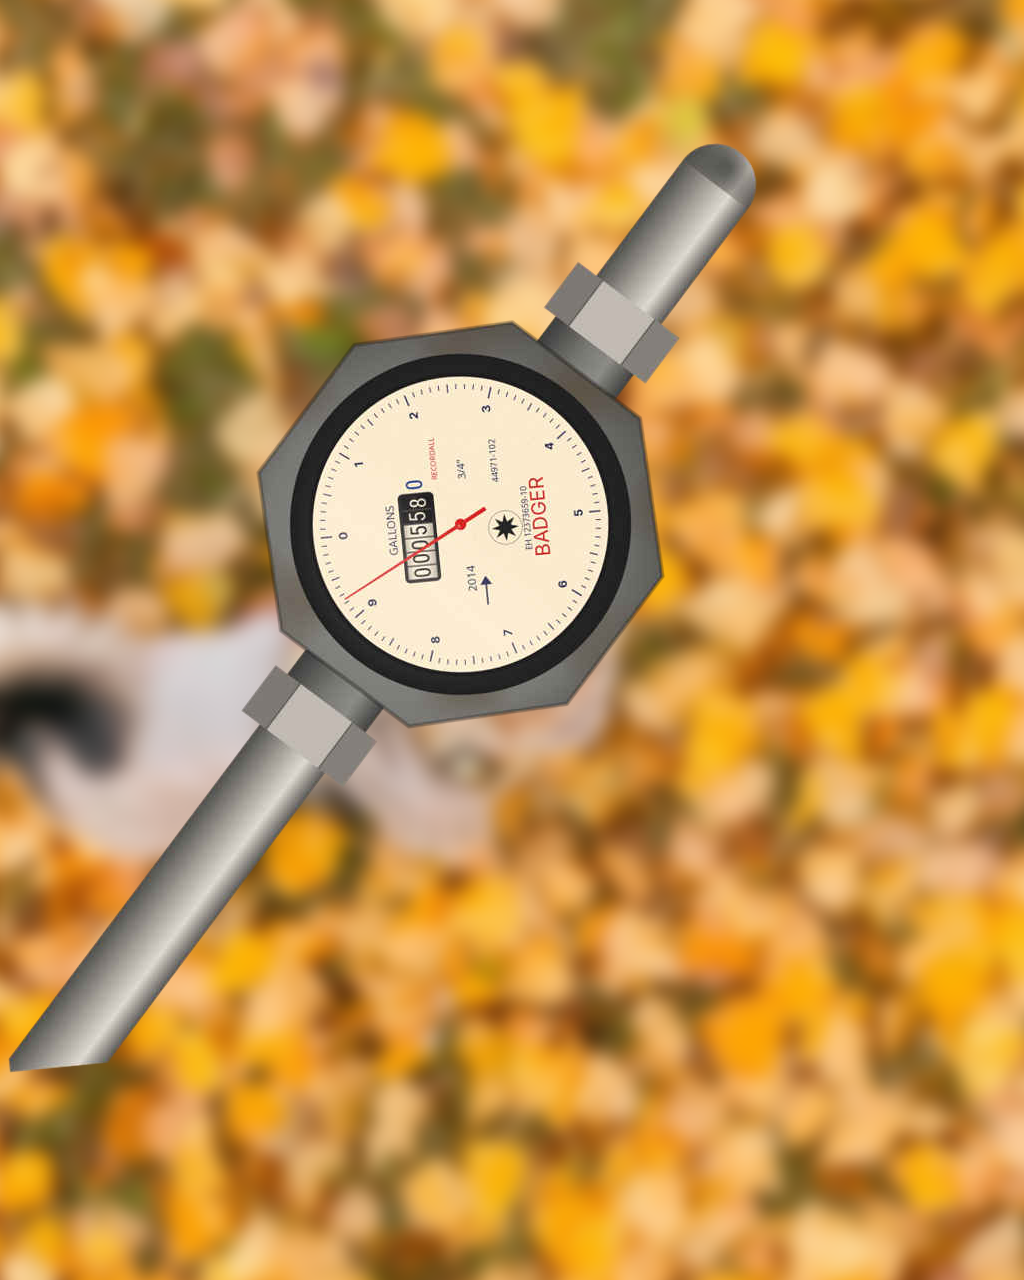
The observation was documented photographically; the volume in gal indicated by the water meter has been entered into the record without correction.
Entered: 5579.2 gal
